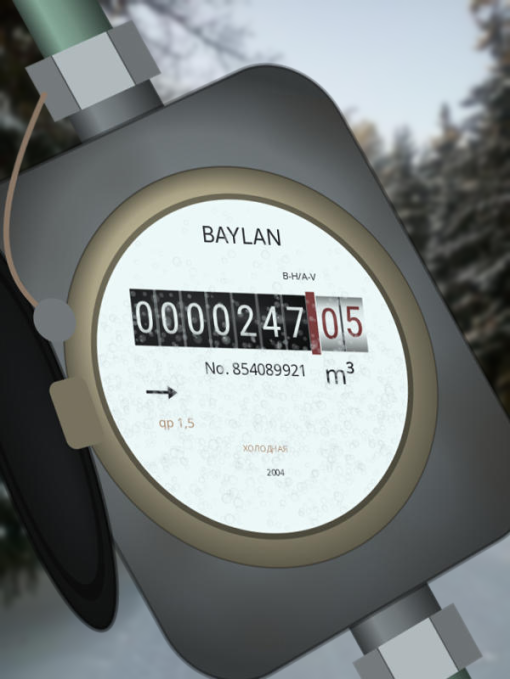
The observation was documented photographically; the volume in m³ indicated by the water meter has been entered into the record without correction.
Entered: 247.05 m³
